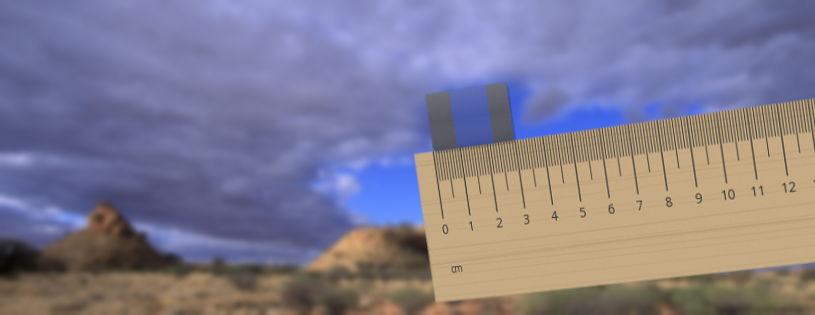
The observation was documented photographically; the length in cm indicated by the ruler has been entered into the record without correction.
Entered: 3 cm
